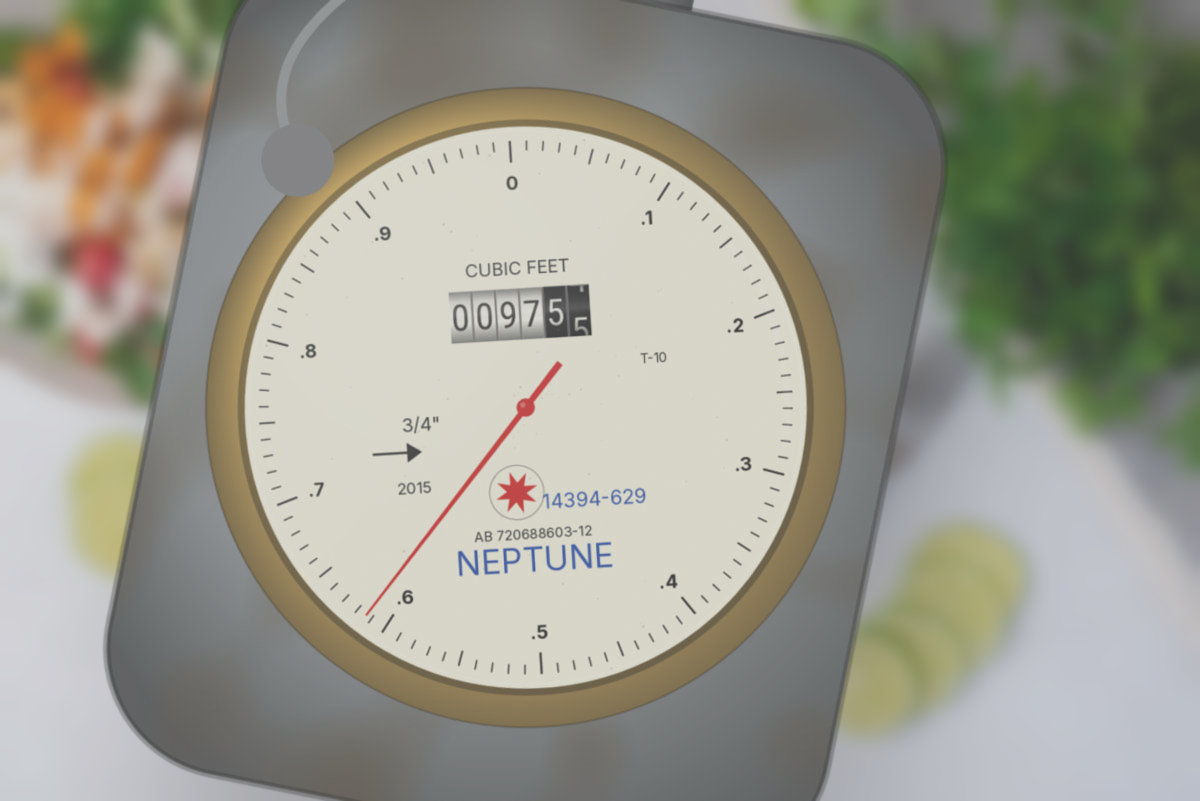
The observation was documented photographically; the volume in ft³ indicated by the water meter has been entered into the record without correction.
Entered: 9754.61 ft³
